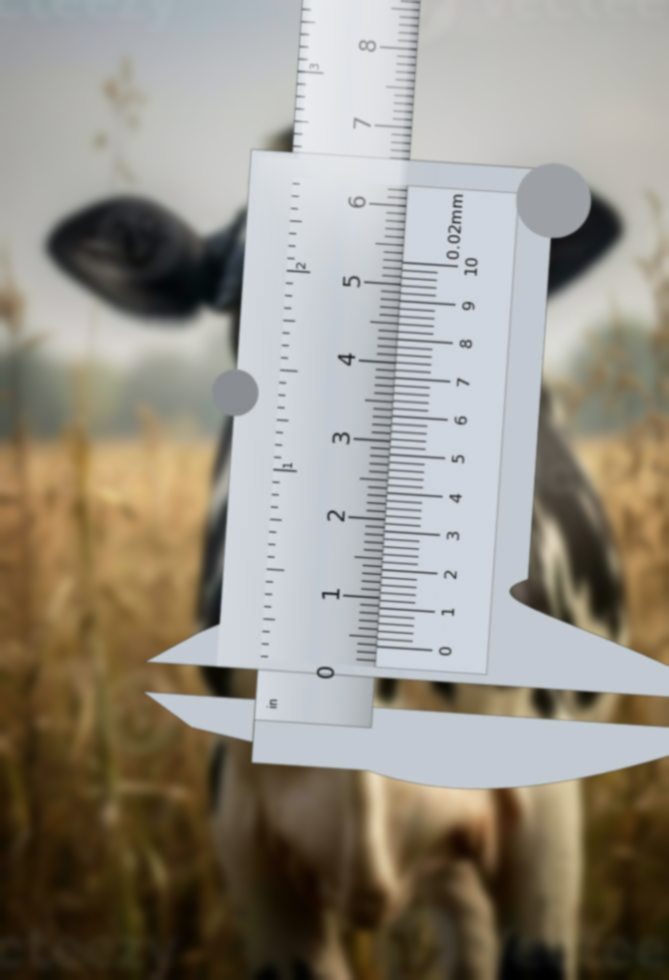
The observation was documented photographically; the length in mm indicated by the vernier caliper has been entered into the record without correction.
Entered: 3.8 mm
